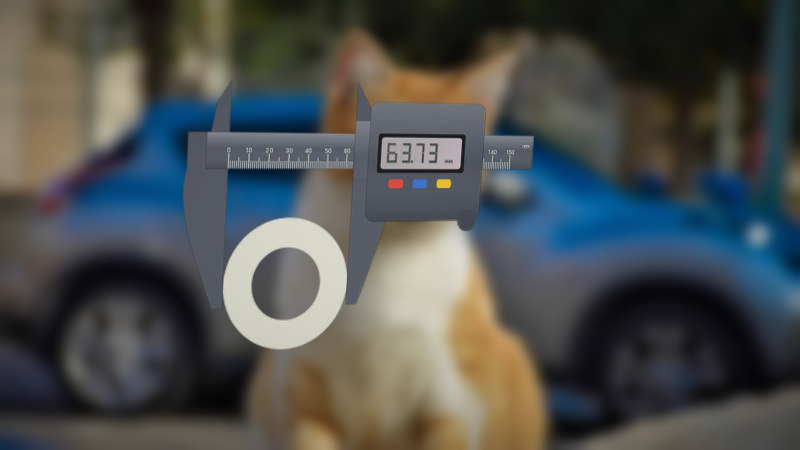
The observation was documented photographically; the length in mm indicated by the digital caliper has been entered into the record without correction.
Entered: 63.73 mm
